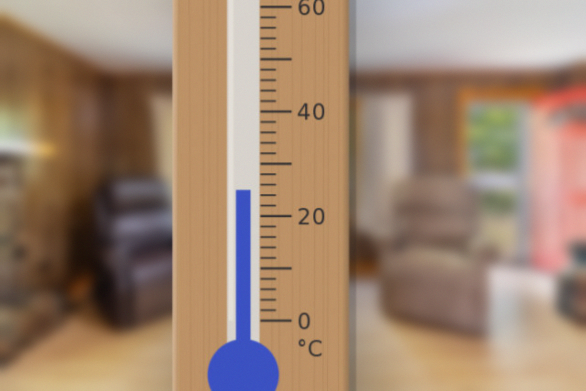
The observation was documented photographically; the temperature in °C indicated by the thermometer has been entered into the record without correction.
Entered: 25 °C
